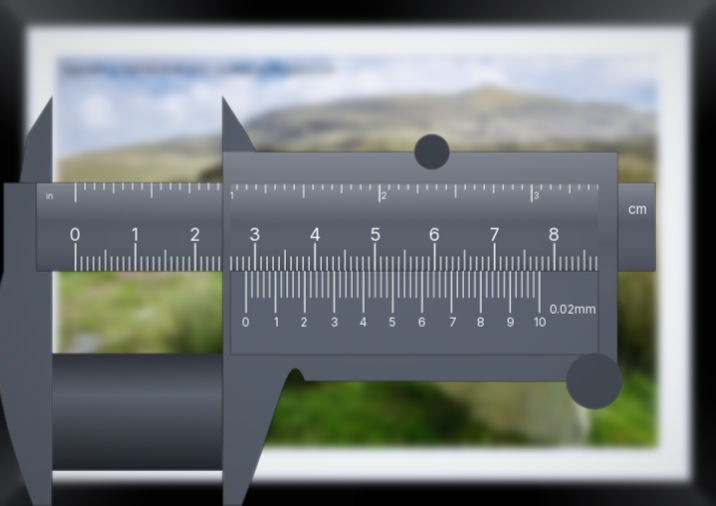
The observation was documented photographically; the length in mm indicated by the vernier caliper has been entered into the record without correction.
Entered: 28.5 mm
